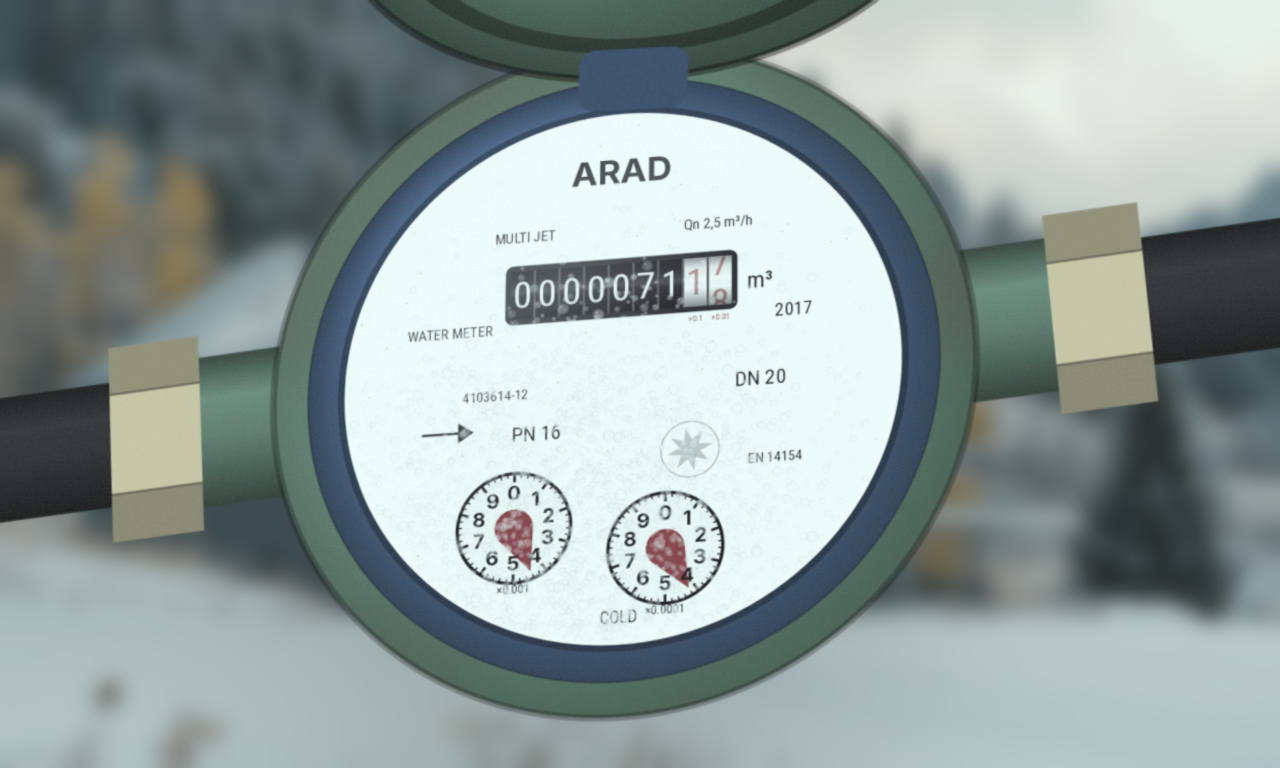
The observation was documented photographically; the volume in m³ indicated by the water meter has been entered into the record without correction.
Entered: 71.1744 m³
